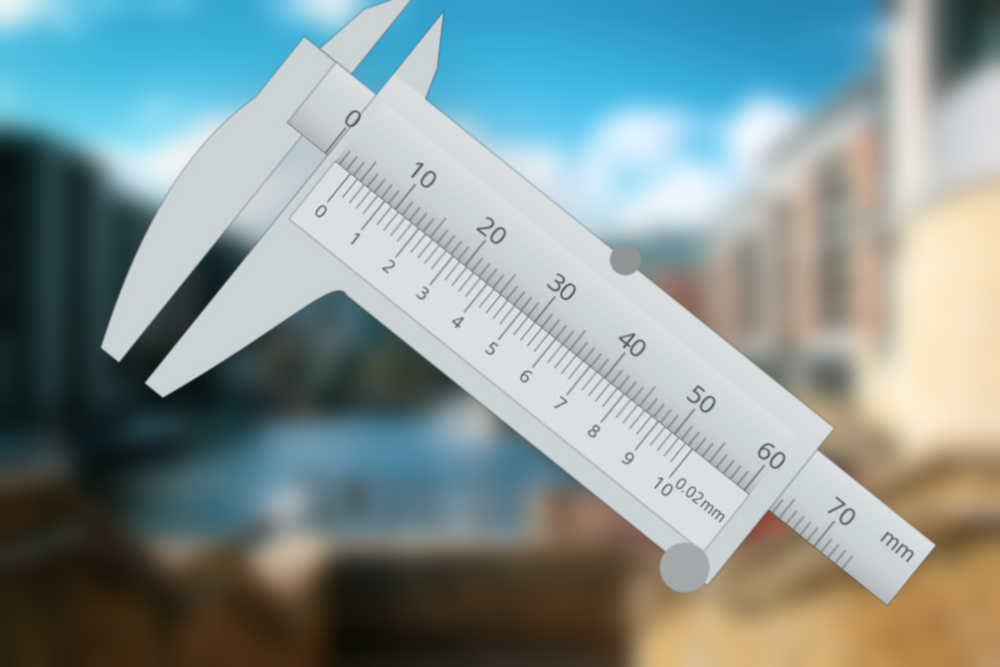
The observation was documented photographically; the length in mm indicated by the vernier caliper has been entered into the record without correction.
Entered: 3.6 mm
